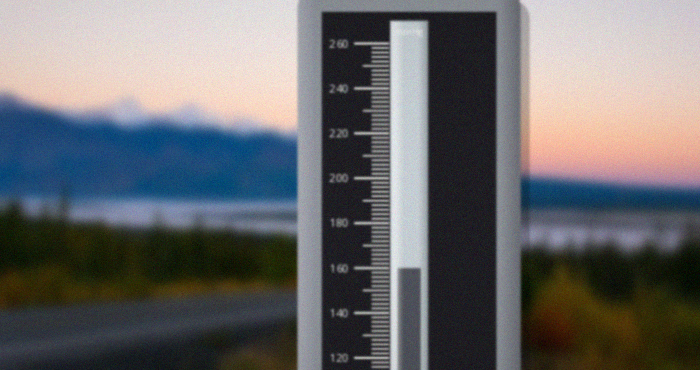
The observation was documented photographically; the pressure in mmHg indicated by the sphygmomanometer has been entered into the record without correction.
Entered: 160 mmHg
